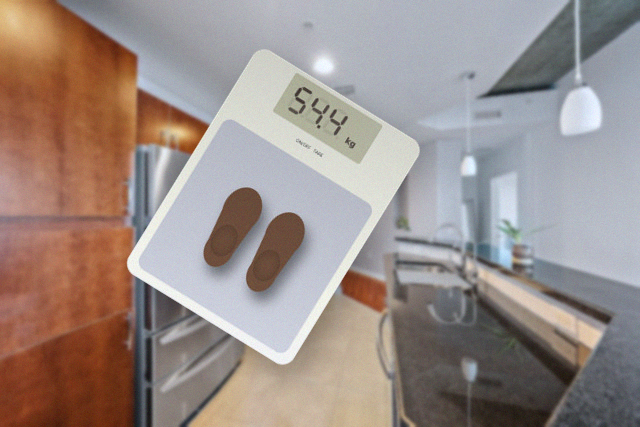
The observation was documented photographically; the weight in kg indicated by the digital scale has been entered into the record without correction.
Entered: 54.4 kg
